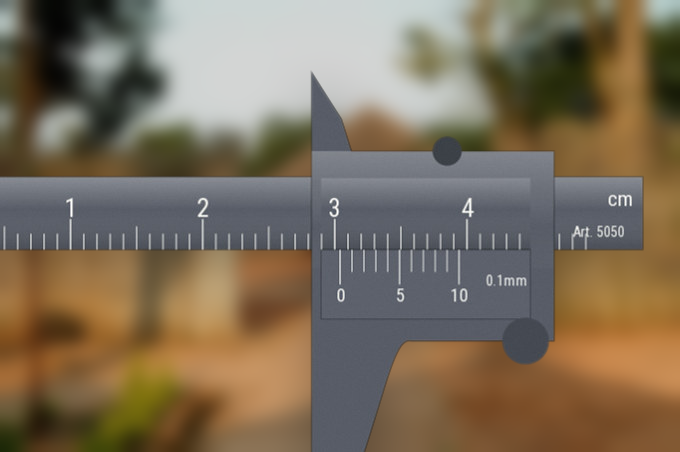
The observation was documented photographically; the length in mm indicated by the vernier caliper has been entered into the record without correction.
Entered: 30.4 mm
